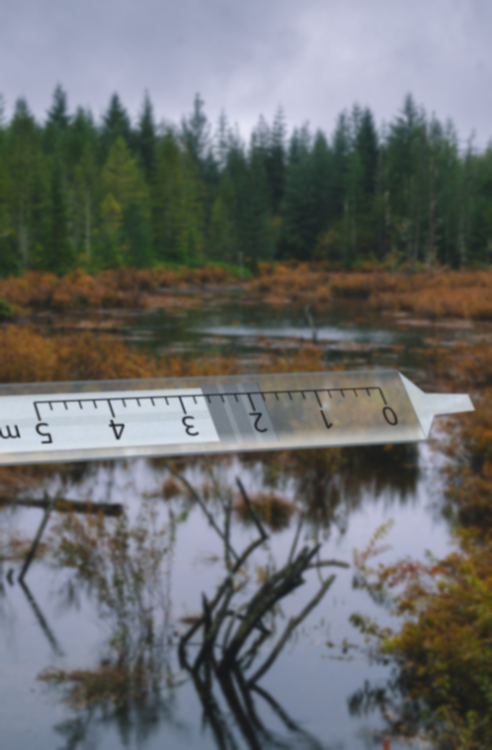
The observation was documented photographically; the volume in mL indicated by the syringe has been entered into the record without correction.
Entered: 1.8 mL
